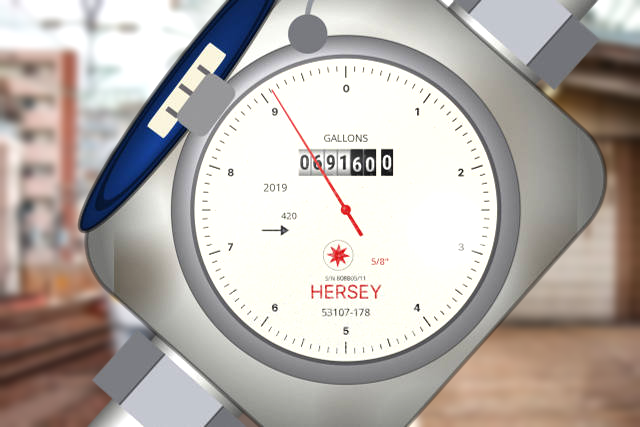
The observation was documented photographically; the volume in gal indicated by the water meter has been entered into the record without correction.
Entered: 691599.1 gal
